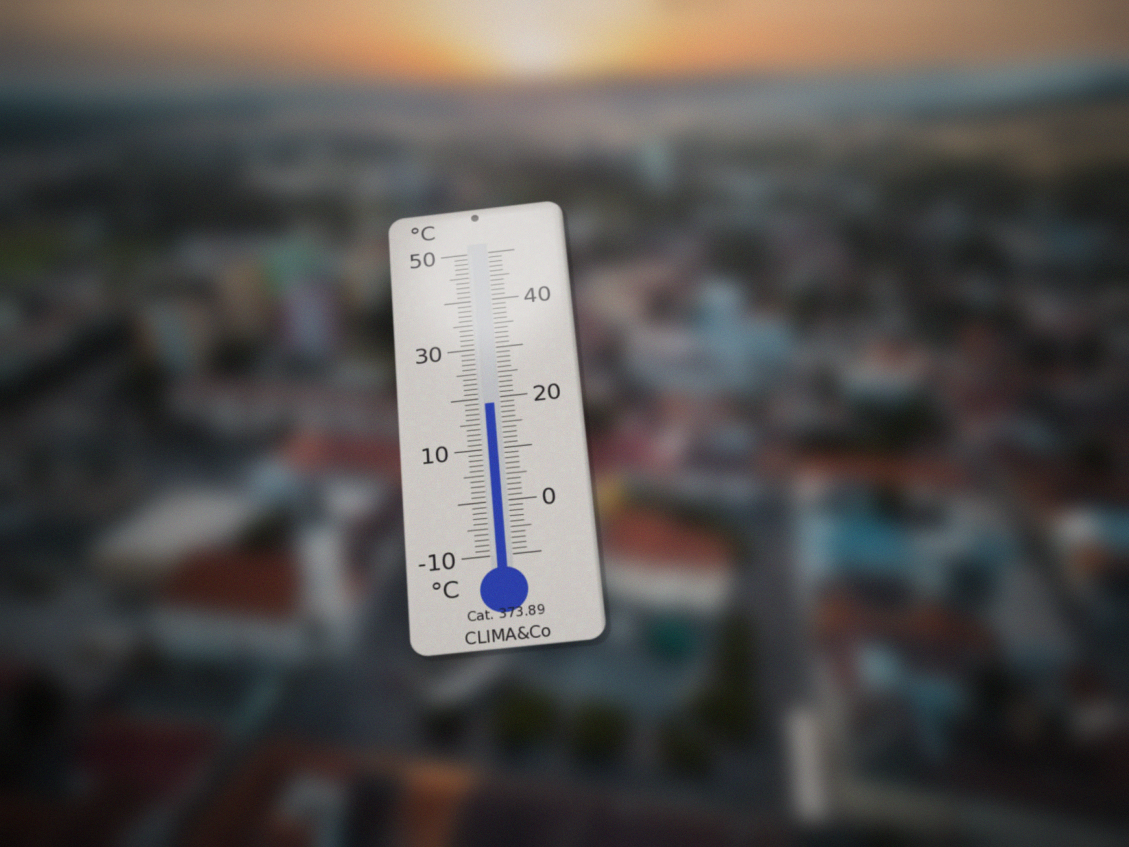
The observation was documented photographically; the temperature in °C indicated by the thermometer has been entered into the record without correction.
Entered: 19 °C
